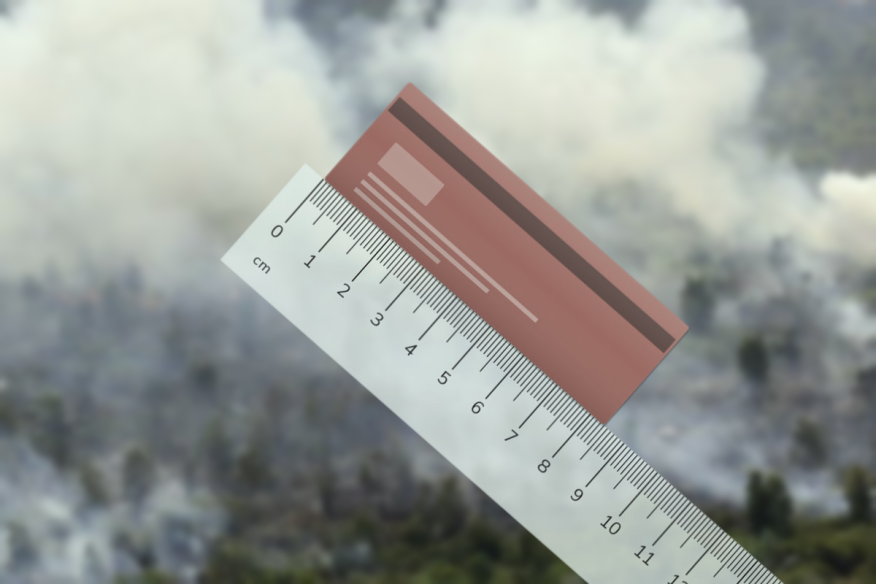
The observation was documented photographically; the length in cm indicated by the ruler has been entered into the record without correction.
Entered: 8.4 cm
